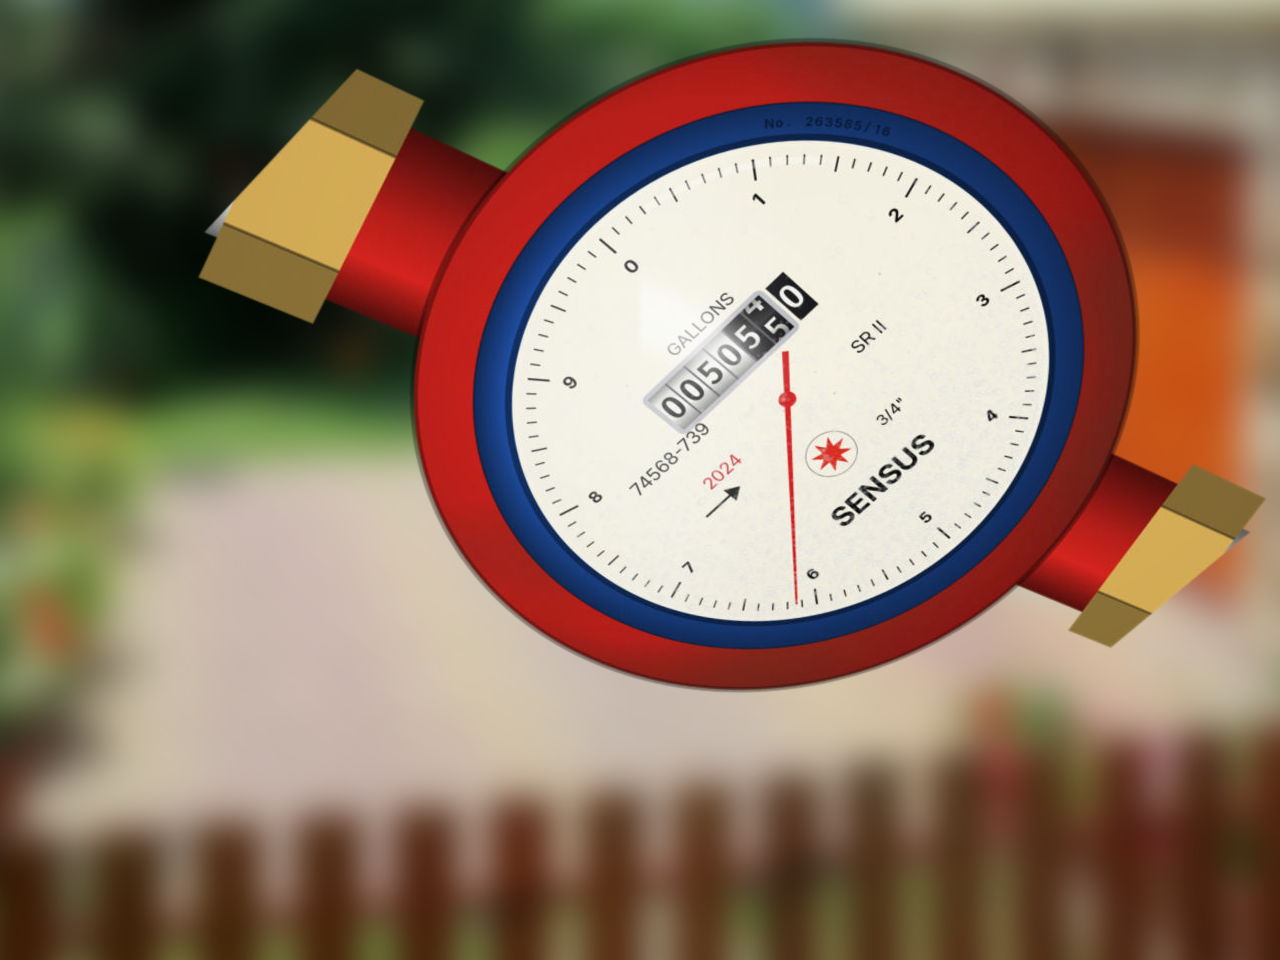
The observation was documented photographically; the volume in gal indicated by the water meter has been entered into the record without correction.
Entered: 50546.1 gal
